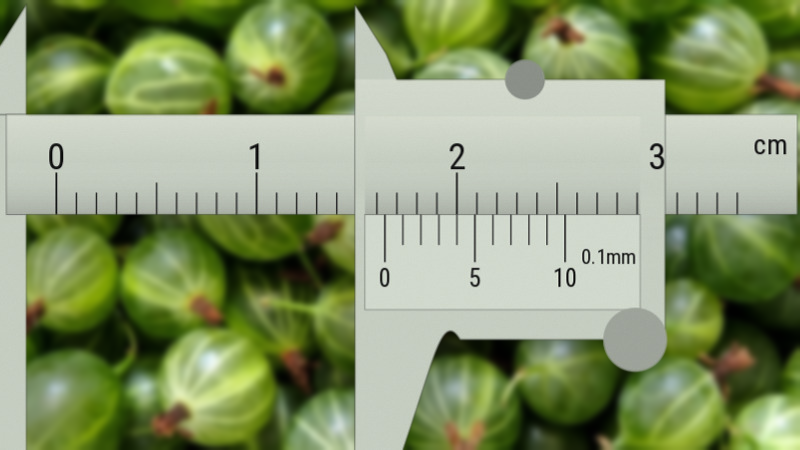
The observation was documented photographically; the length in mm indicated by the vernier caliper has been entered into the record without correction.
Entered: 16.4 mm
